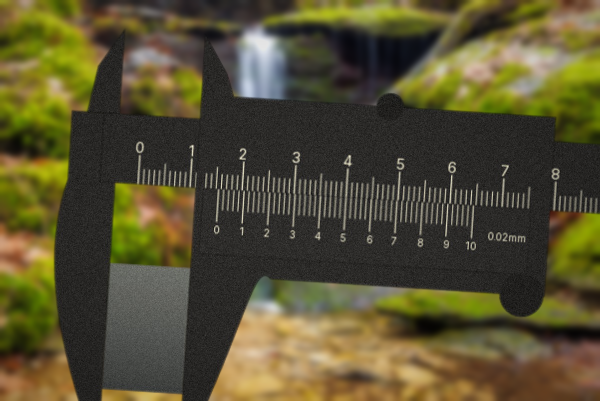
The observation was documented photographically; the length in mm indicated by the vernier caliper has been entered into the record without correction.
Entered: 15.5 mm
